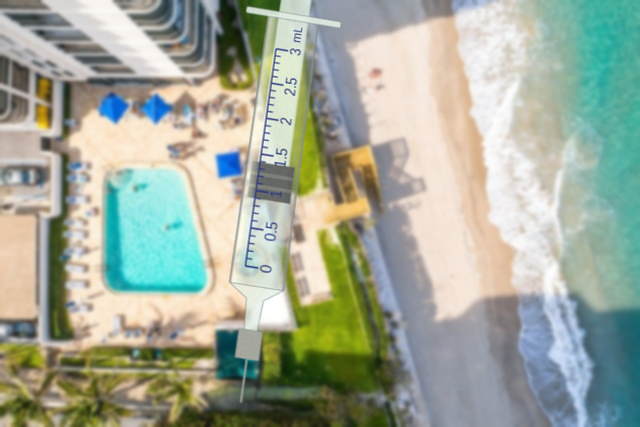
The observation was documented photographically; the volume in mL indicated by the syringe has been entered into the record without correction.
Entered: 0.9 mL
